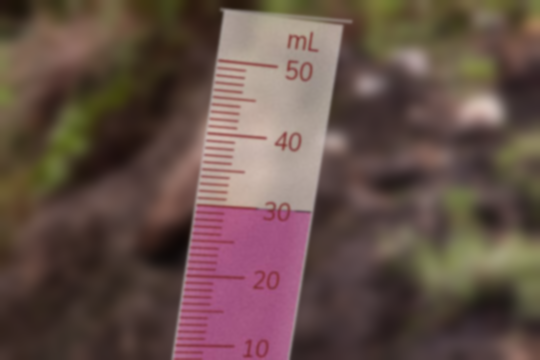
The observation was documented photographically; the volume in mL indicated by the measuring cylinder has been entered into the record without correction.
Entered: 30 mL
